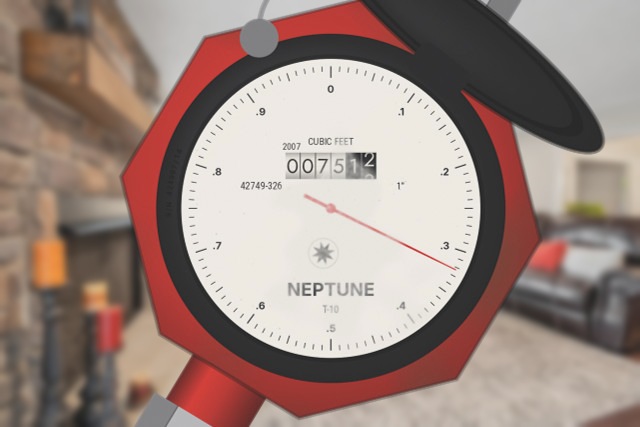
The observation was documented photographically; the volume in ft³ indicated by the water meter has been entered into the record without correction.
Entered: 7512.32 ft³
